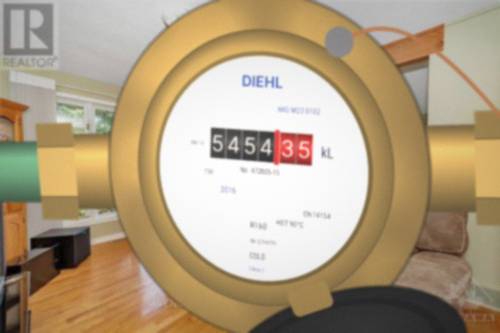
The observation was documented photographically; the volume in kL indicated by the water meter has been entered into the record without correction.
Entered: 5454.35 kL
